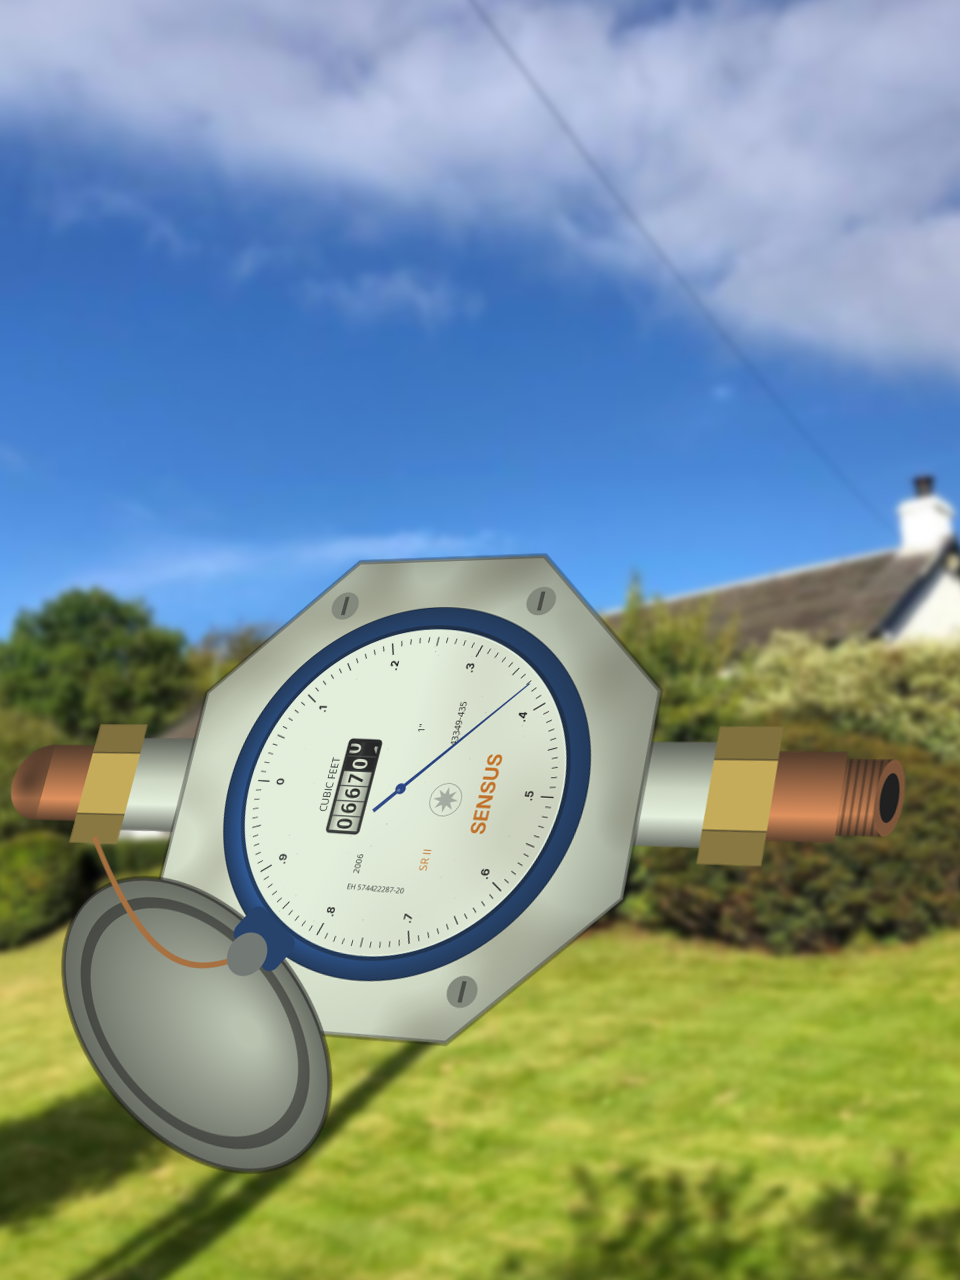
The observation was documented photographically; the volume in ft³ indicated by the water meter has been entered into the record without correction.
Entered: 66700.37 ft³
